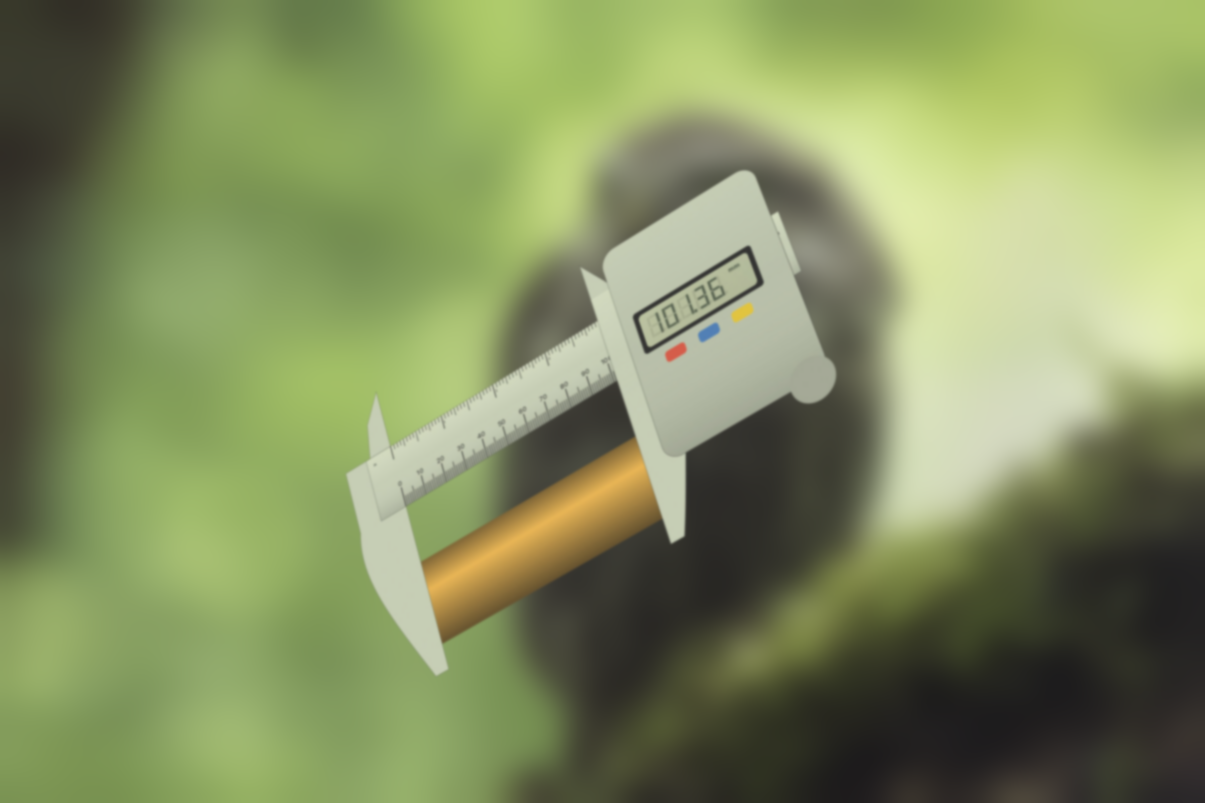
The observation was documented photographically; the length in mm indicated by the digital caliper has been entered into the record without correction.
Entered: 101.36 mm
